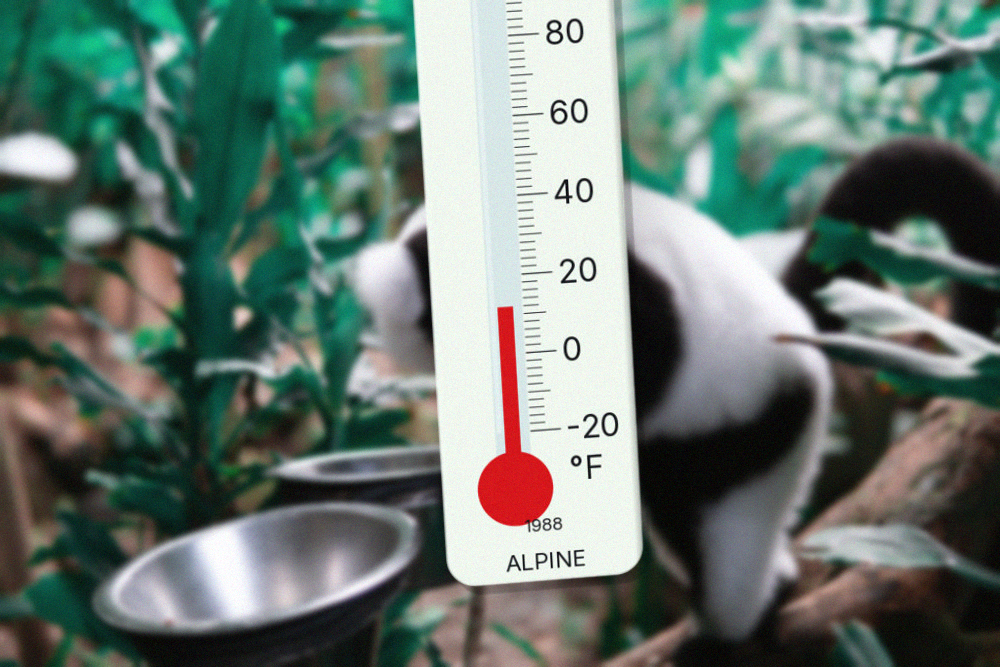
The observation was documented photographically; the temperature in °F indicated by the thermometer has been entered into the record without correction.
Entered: 12 °F
